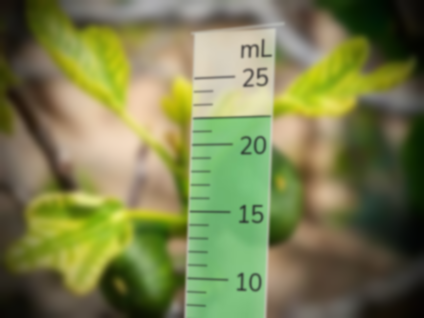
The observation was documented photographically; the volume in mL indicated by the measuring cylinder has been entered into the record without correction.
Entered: 22 mL
